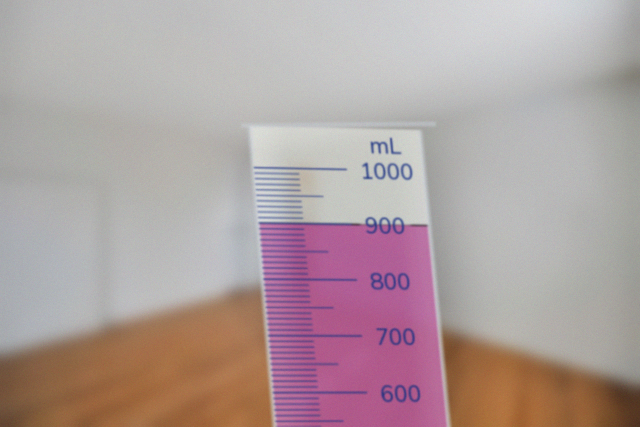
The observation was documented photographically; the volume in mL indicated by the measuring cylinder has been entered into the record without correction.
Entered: 900 mL
